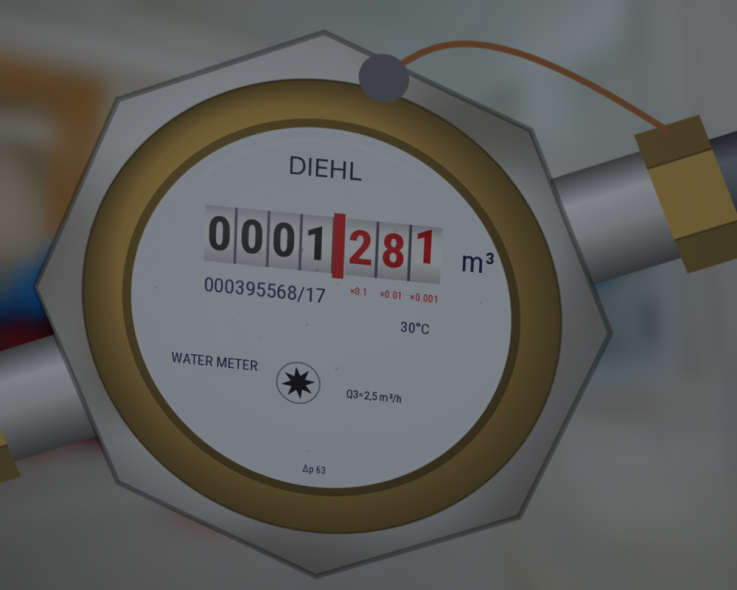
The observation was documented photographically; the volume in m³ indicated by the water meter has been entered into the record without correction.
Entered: 1.281 m³
